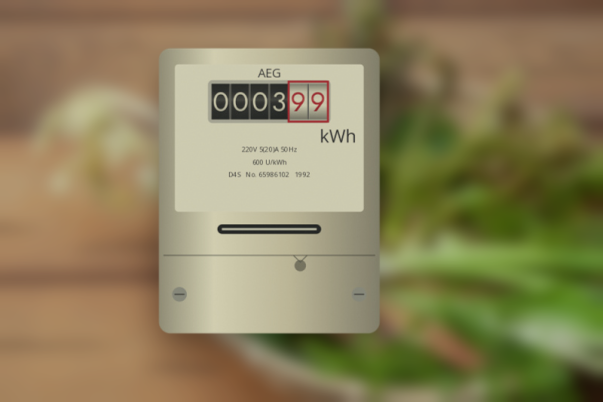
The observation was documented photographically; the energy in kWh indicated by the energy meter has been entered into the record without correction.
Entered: 3.99 kWh
